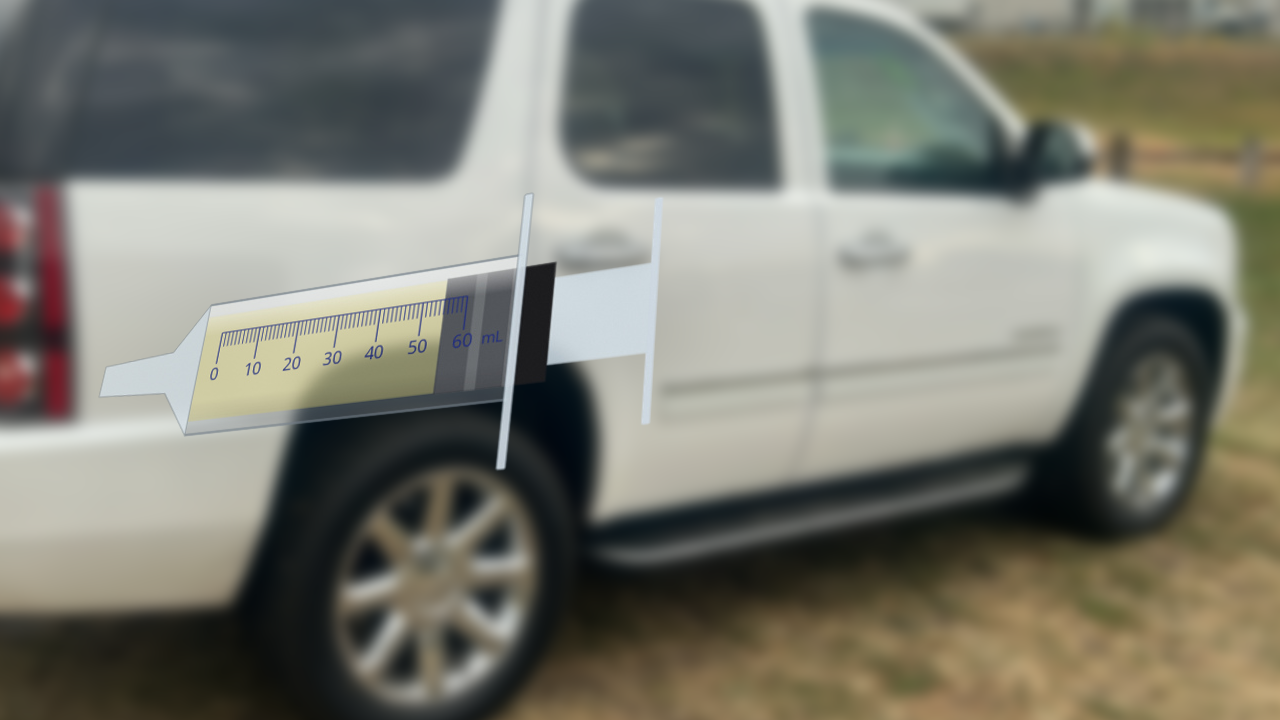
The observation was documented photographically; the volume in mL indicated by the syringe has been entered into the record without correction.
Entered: 55 mL
